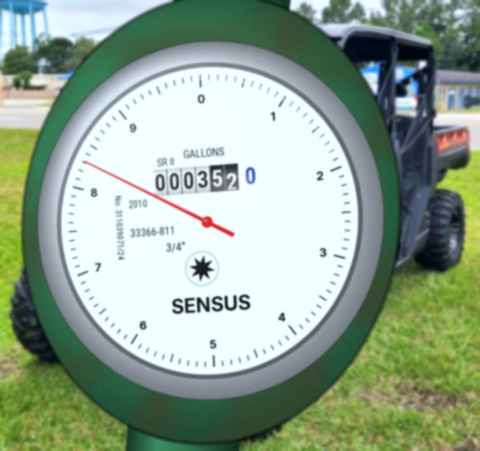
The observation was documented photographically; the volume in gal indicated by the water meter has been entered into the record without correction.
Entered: 3518.3 gal
